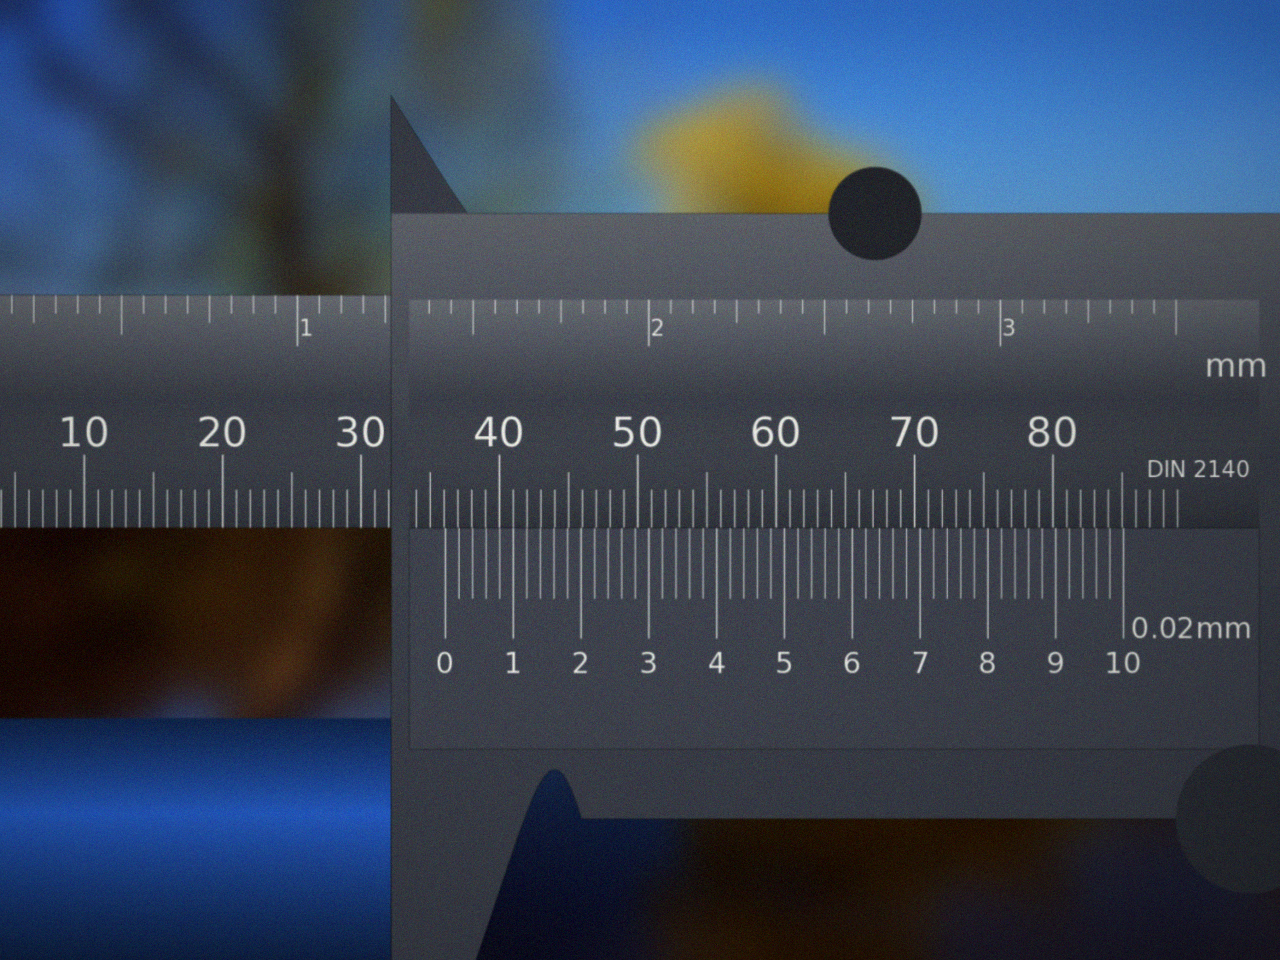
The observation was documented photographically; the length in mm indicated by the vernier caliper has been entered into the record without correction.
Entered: 36.1 mm
